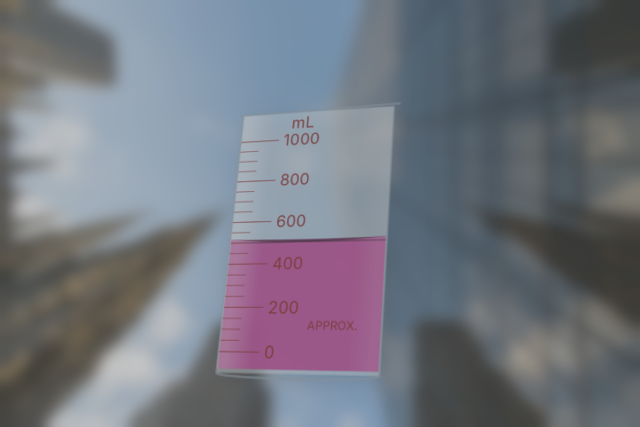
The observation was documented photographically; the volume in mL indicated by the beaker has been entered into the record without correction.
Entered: 500 mL
